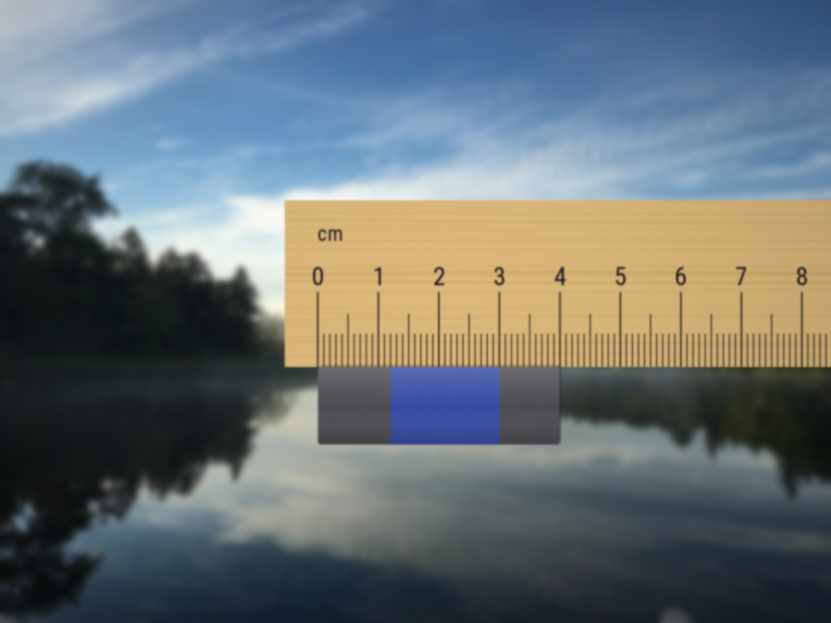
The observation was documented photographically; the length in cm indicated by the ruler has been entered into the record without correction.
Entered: 4 cm
